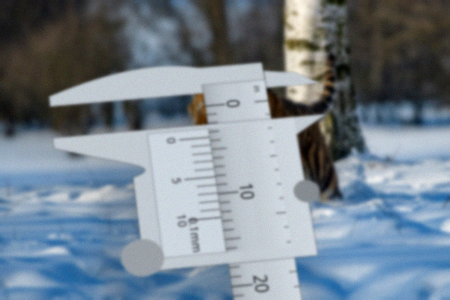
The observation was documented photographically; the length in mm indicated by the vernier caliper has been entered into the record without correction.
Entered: 3.6 mm
